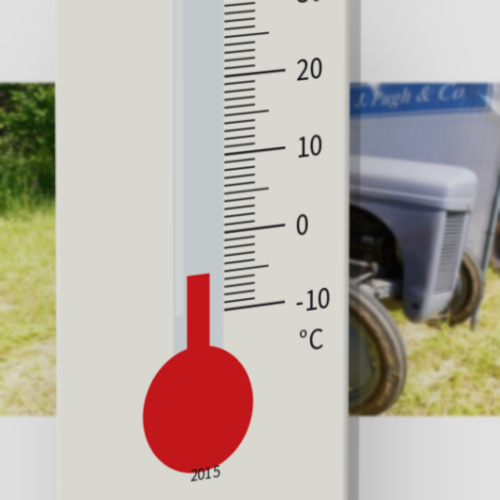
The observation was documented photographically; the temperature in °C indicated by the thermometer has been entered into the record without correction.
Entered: -5 °C
